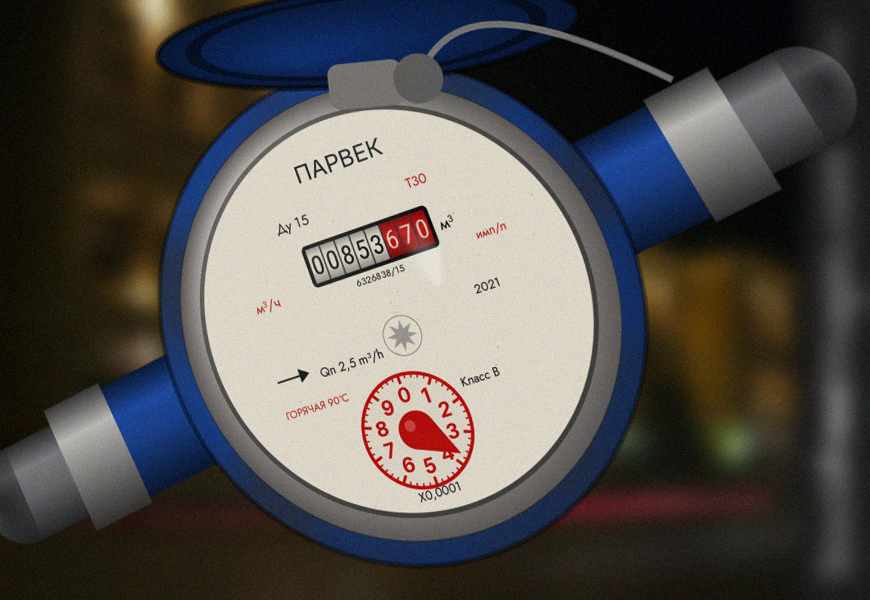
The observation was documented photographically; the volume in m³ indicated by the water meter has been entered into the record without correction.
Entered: 853.6703 m³
